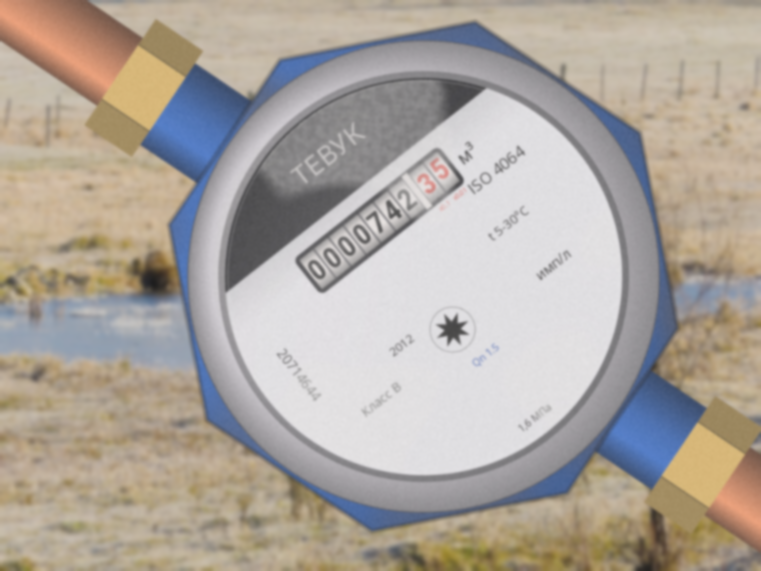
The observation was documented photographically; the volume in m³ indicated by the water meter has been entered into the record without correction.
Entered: 742.35 m³
